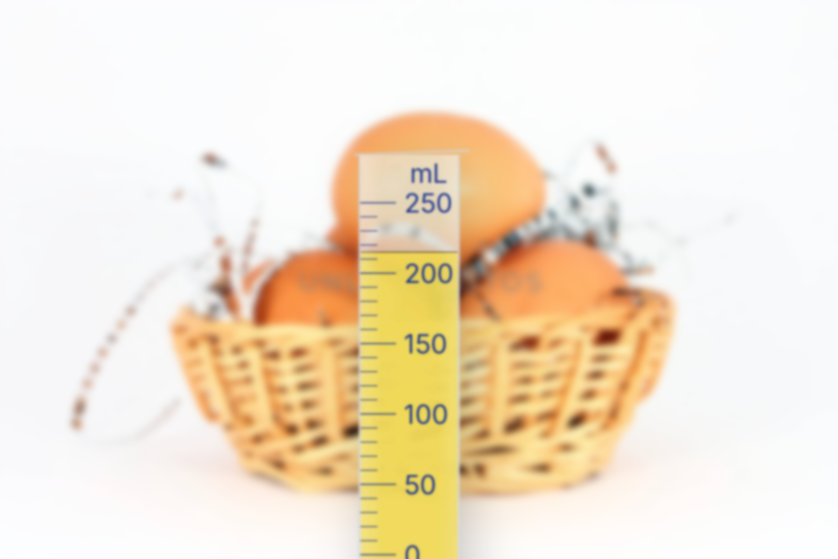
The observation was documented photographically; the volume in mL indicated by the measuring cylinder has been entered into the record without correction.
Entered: 215 mL
